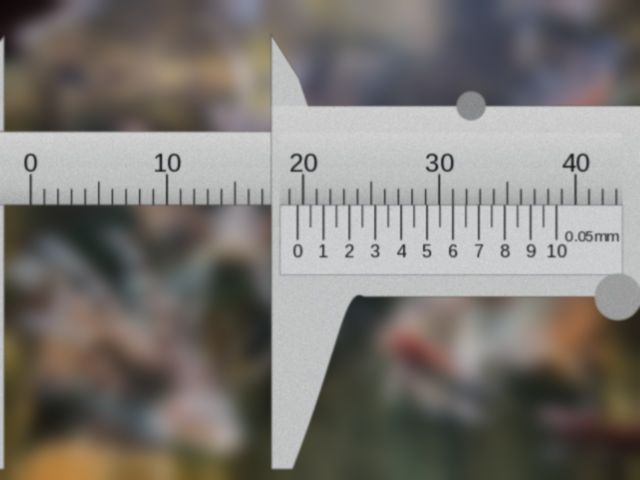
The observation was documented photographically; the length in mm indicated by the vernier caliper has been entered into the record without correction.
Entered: 19.6 mm
